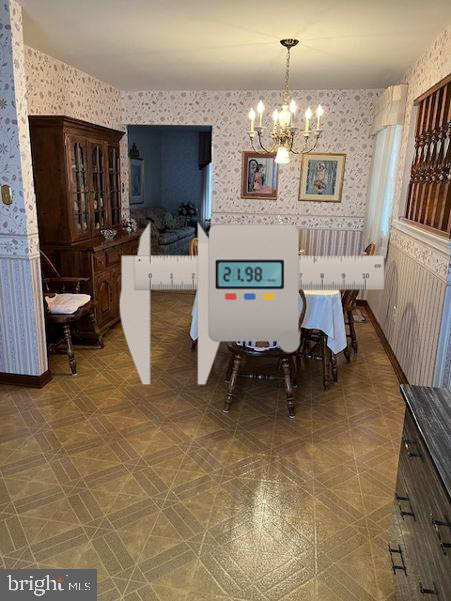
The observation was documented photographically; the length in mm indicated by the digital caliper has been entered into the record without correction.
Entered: 21.98 mm
